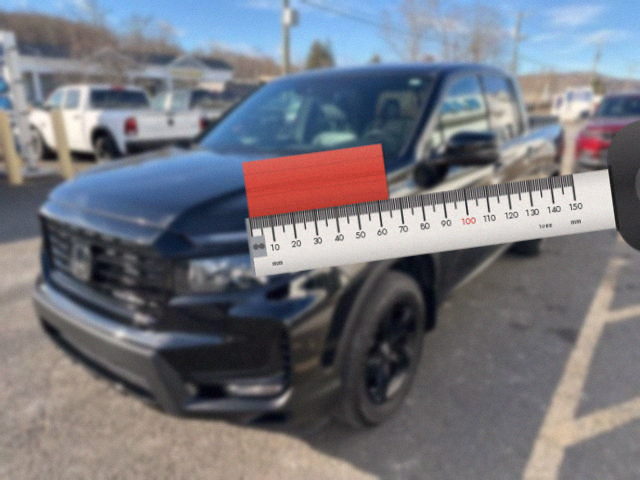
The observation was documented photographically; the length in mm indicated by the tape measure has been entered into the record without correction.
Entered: 65 mm
